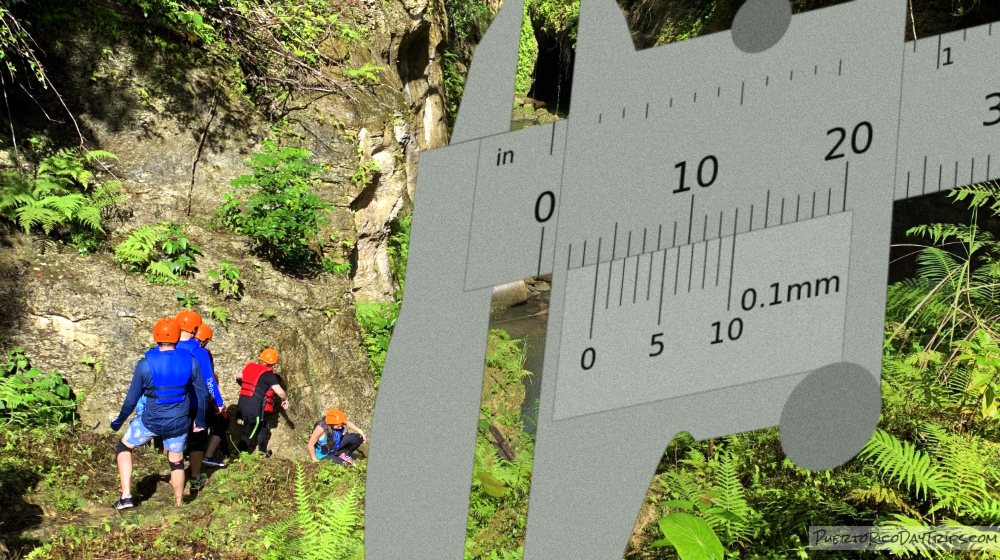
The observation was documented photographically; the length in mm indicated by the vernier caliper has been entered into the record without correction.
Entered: 4.0 mm
